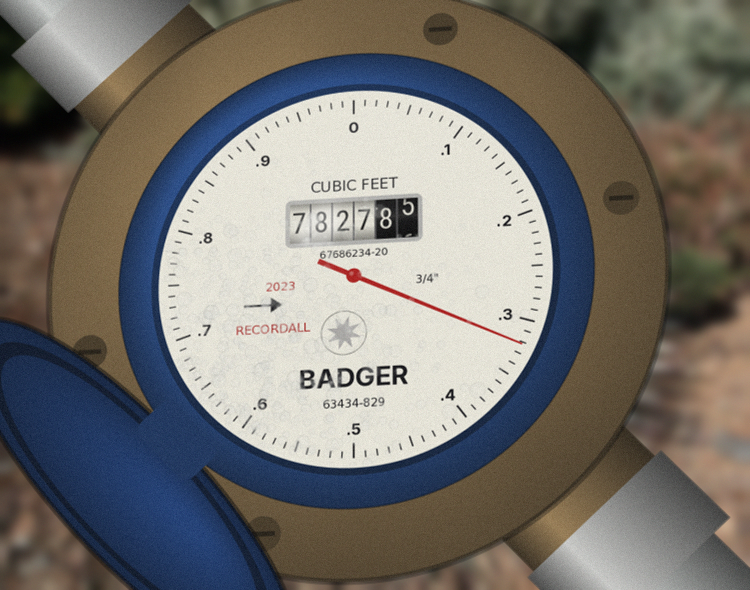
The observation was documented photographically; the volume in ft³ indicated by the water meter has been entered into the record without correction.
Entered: 782785.32 ft³
